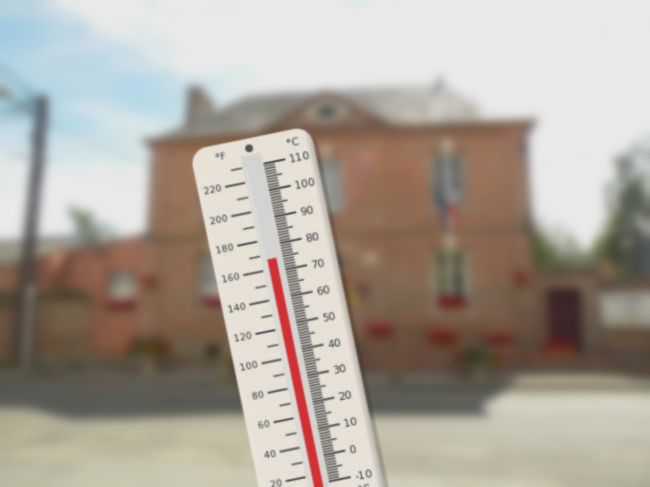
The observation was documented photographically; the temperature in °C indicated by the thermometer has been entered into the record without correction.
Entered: 75 °C
